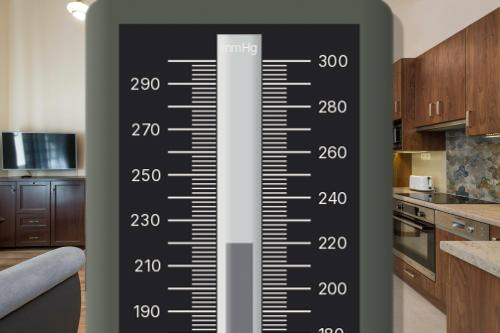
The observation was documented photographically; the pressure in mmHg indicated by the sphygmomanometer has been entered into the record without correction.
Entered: 220 mmHg
